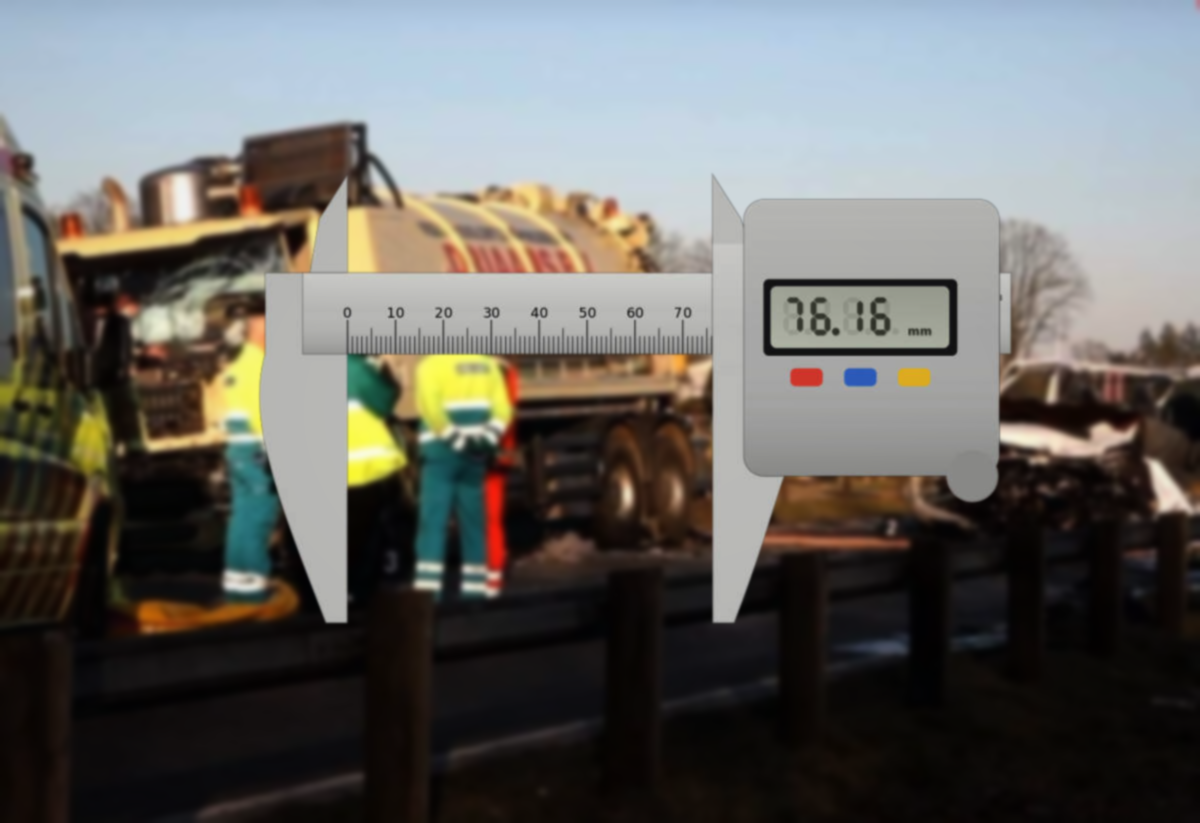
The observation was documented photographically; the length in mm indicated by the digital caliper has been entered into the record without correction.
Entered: 76.16 mm
